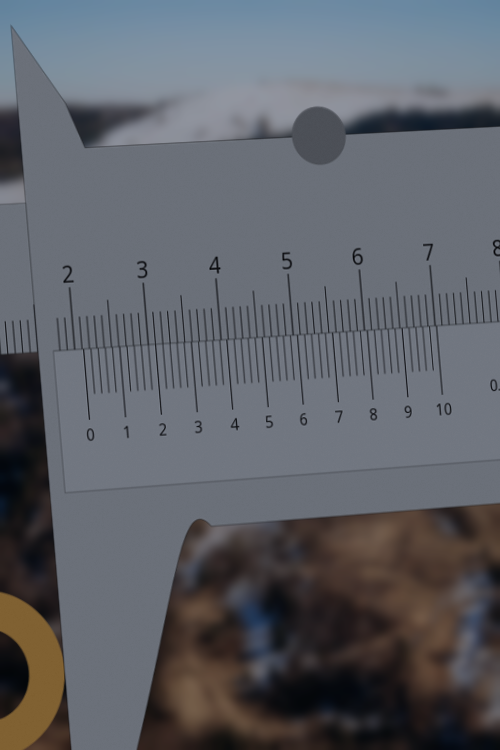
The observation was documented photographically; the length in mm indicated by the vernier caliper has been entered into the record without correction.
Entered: 21.2 mm
